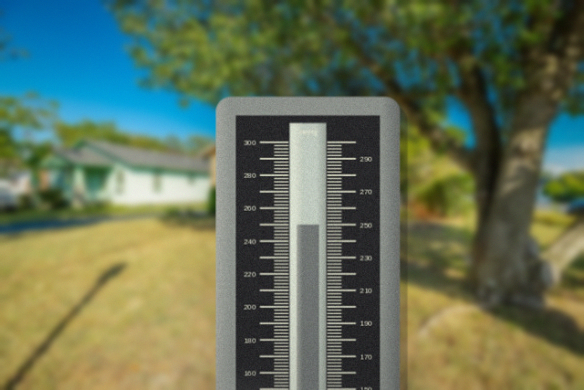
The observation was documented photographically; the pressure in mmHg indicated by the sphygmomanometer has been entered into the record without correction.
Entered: 250 mmHg
